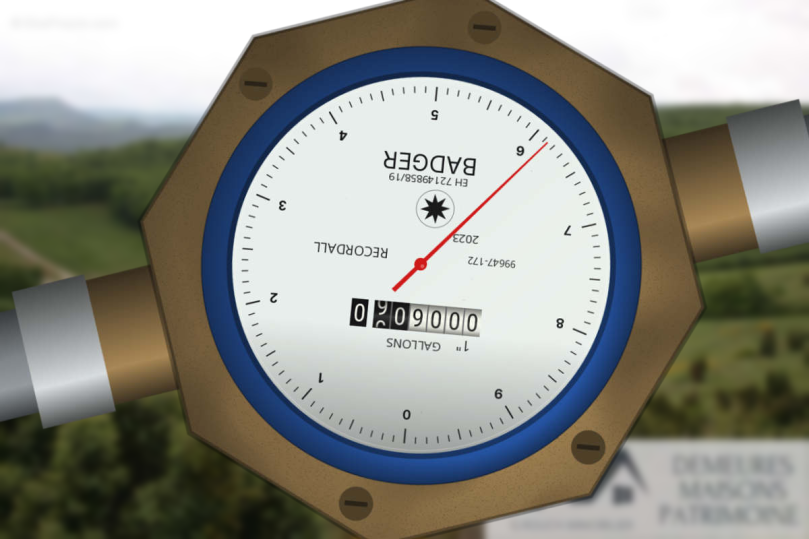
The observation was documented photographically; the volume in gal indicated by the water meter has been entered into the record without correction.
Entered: 6056.1 gal
